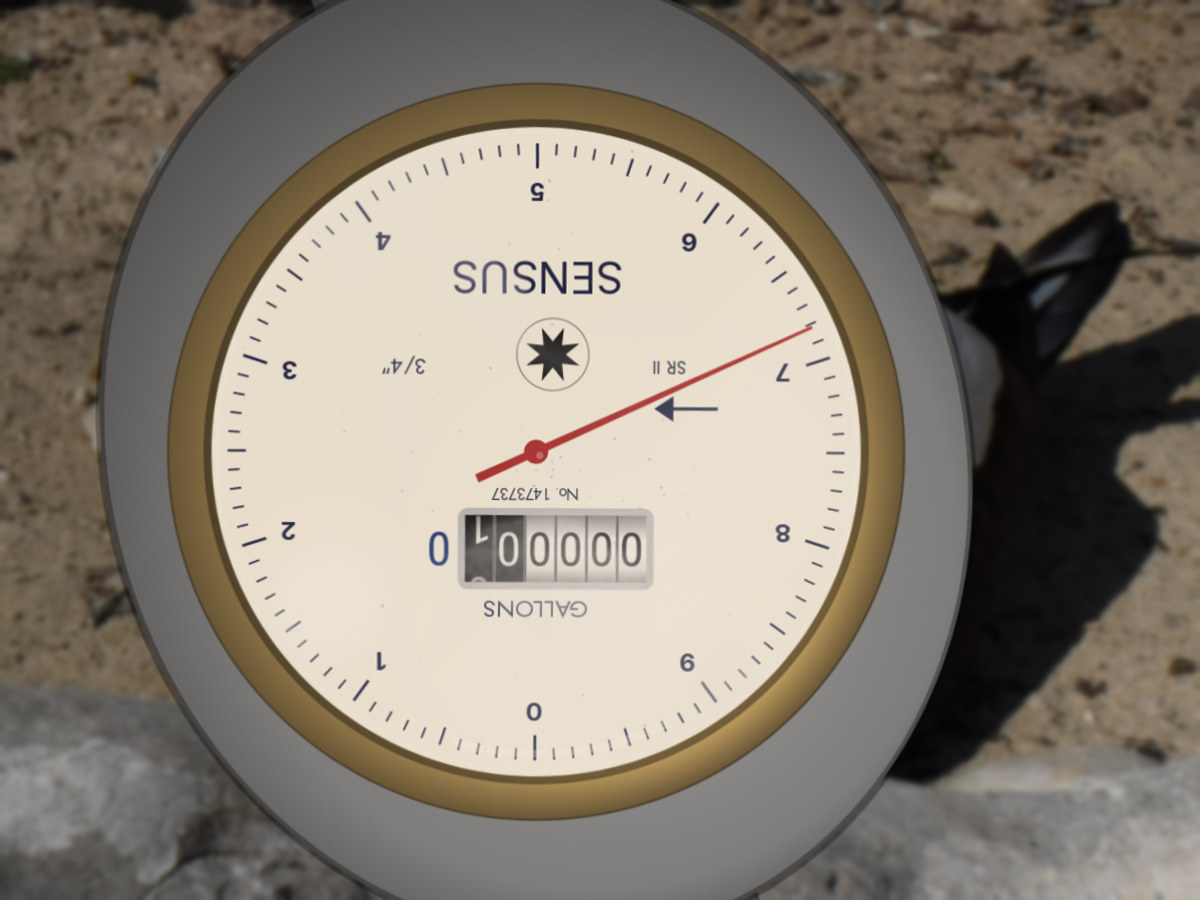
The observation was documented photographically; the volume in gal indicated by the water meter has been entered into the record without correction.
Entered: 6.8 gal
